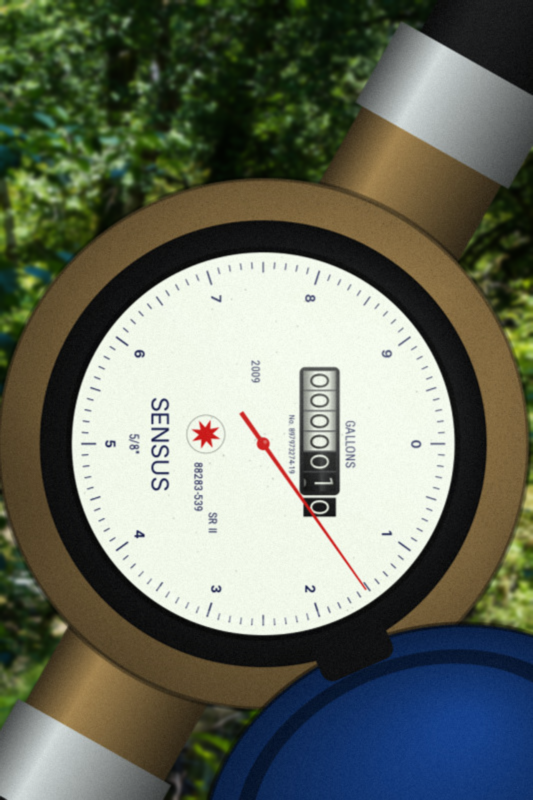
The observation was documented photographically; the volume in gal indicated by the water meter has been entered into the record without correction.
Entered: 11.5 gal
